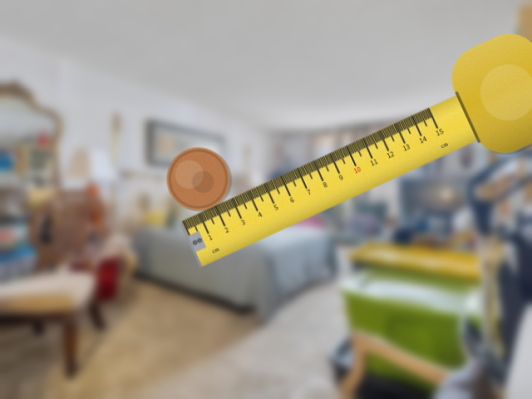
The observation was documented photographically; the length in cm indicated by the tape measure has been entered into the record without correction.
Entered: 3.5 cm
